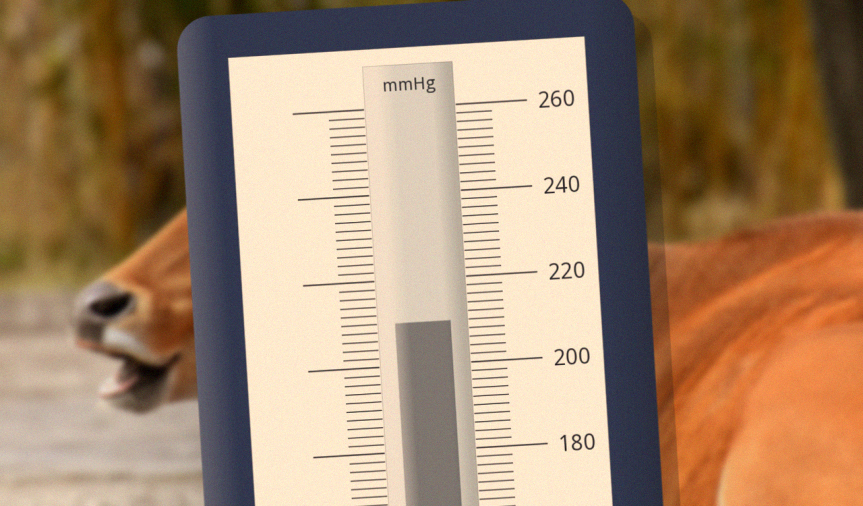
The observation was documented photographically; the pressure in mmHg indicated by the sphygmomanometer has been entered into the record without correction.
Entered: 210 mmHg
